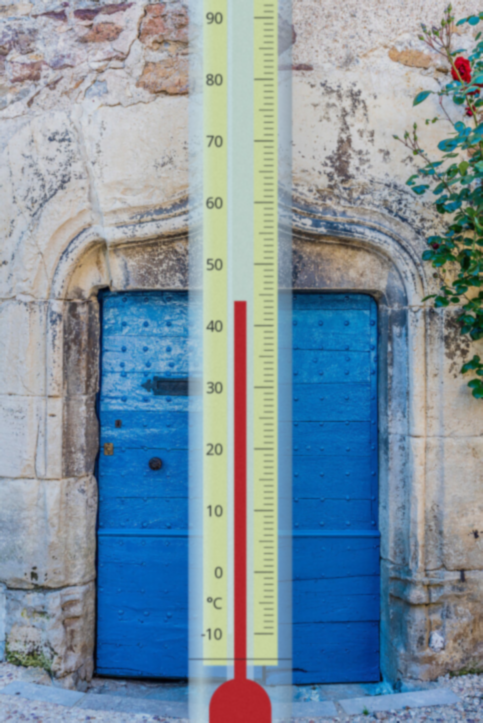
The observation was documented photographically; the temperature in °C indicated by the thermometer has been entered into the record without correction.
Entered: 44 °C
